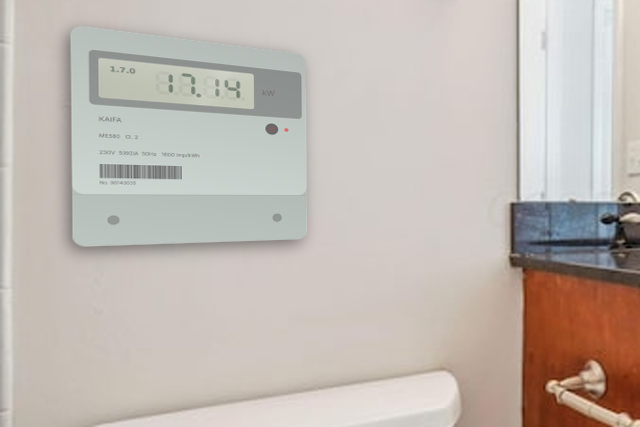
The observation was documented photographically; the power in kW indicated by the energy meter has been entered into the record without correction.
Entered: 17.14 kW
